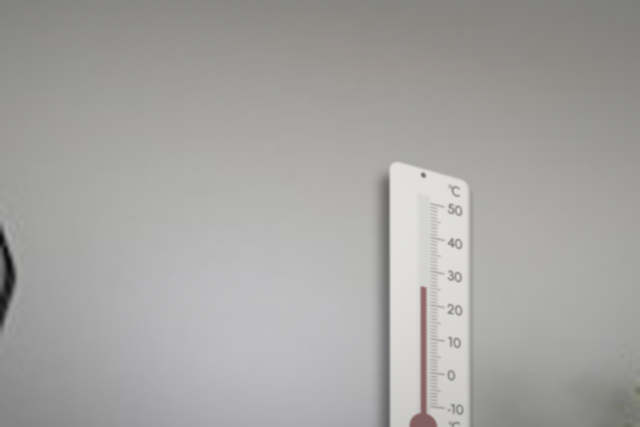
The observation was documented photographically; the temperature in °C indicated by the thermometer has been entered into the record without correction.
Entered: 25 °C
